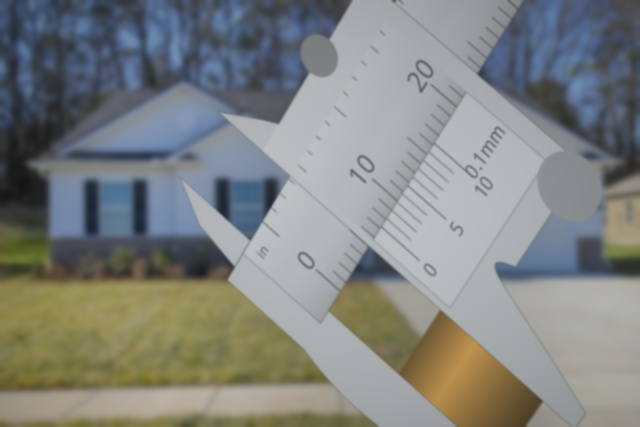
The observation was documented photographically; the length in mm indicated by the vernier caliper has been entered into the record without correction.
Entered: 7.2 mm
